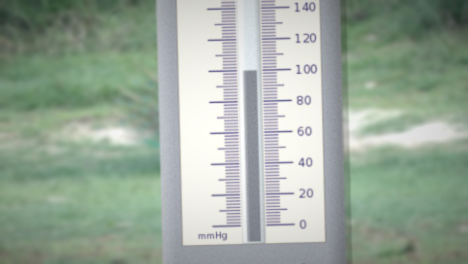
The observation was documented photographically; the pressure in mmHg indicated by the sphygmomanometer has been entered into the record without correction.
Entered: 100 mmHg
